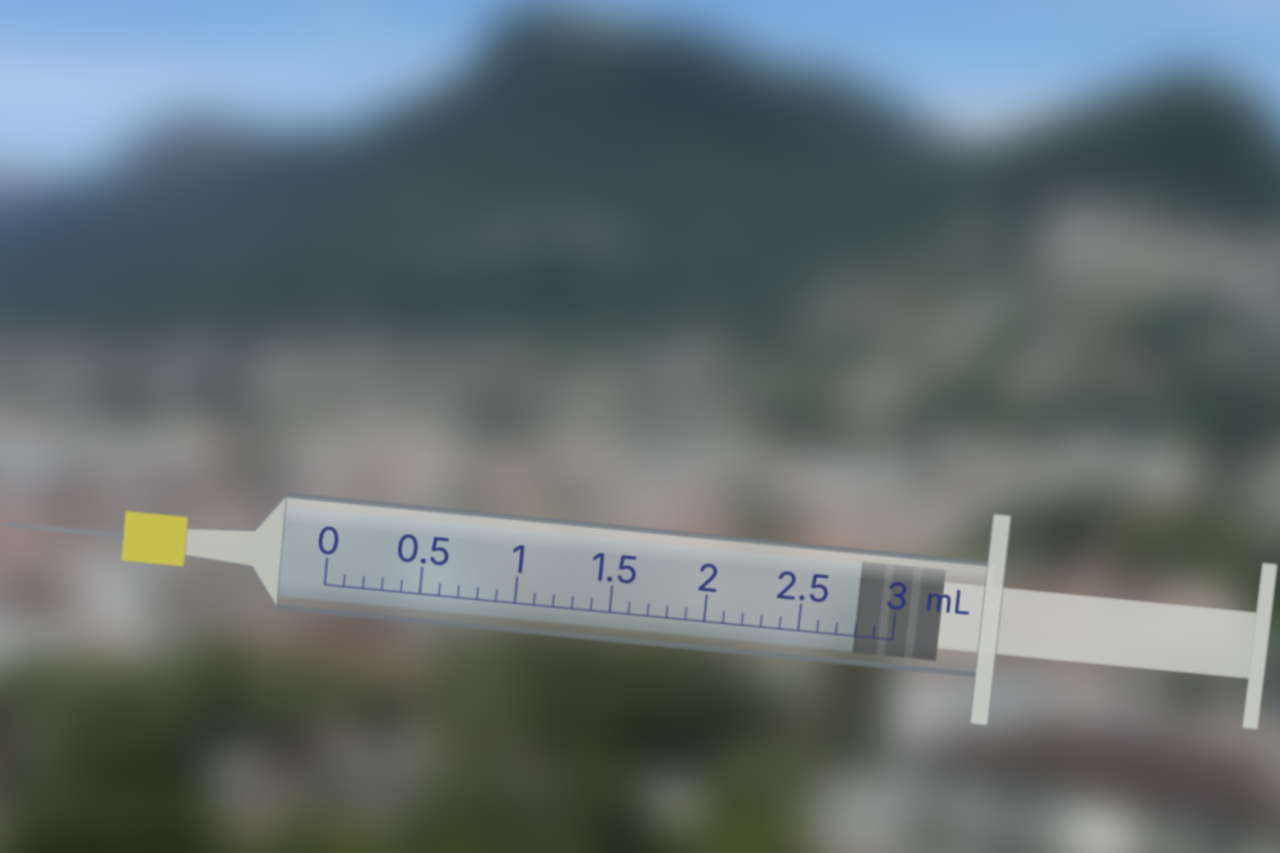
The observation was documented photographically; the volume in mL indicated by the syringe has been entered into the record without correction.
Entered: 2.8 mL
